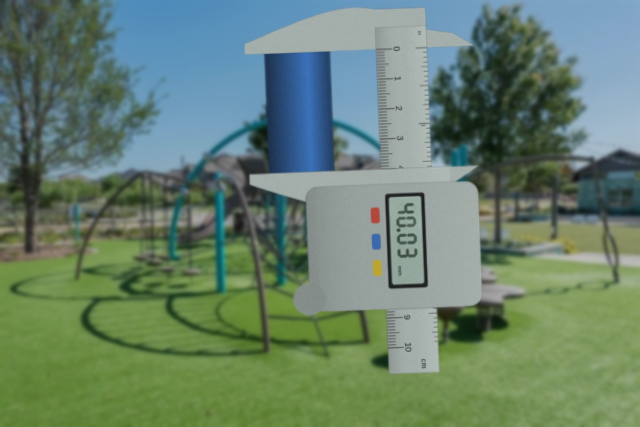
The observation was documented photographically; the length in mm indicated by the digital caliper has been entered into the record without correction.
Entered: 40.03 mm
